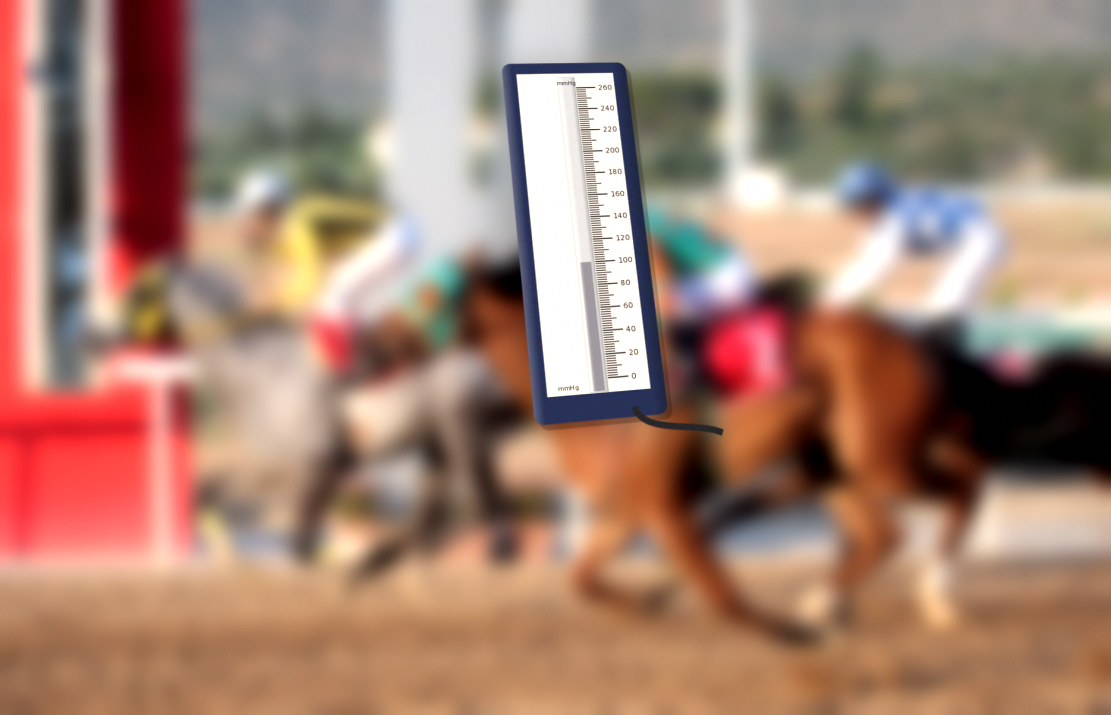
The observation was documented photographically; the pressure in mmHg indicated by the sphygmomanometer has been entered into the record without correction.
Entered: 100 mmHg
